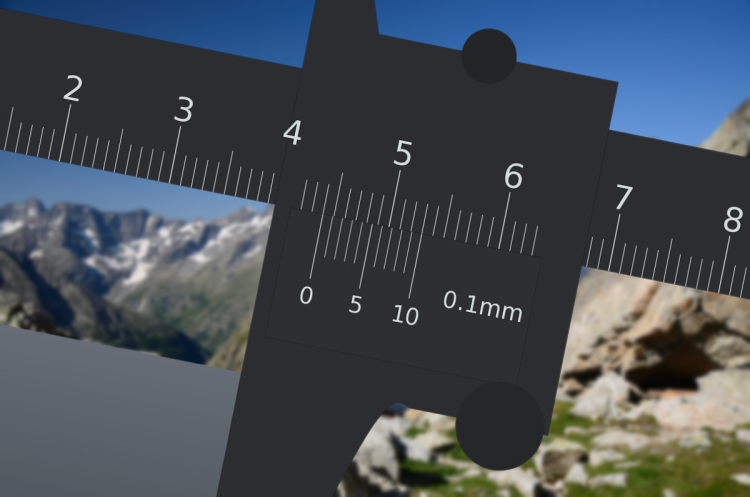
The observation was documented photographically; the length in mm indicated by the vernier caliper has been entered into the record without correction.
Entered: 44.0 mm
